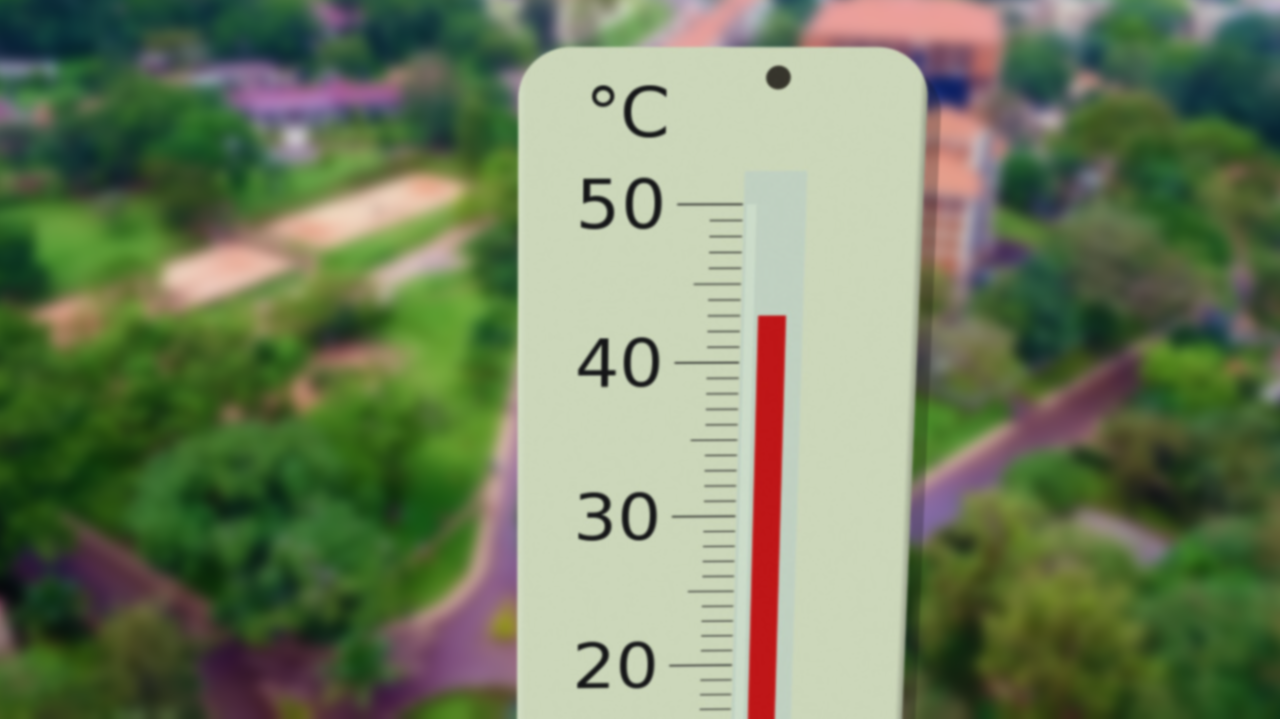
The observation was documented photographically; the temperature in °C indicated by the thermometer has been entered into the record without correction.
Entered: 43 °C
